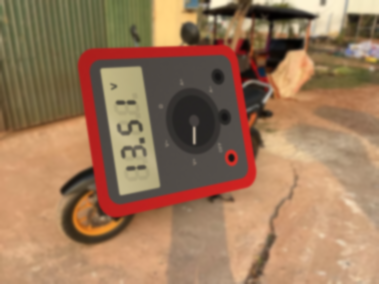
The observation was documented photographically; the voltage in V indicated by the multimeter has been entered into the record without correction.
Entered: 13.51 V
